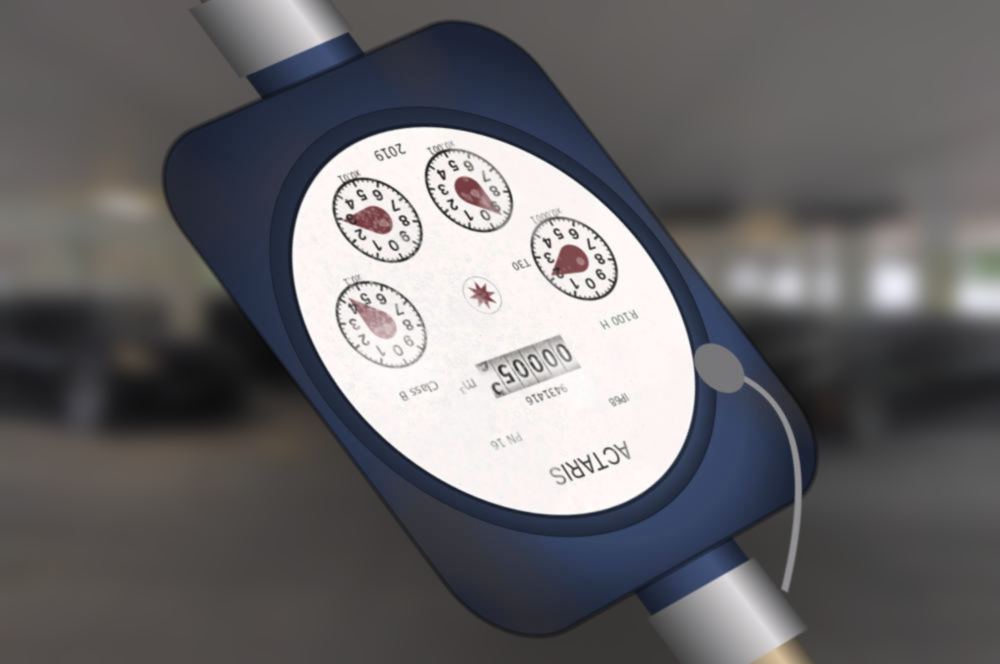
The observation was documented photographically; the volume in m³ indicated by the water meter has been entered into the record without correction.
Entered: 55.4292 m³
